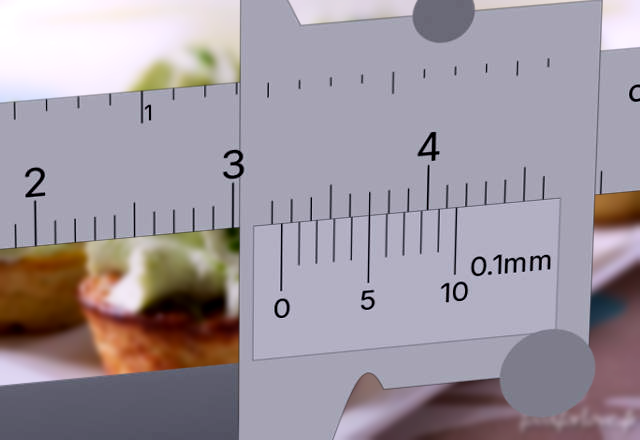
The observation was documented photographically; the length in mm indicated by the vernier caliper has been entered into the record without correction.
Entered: 32.5 mm
